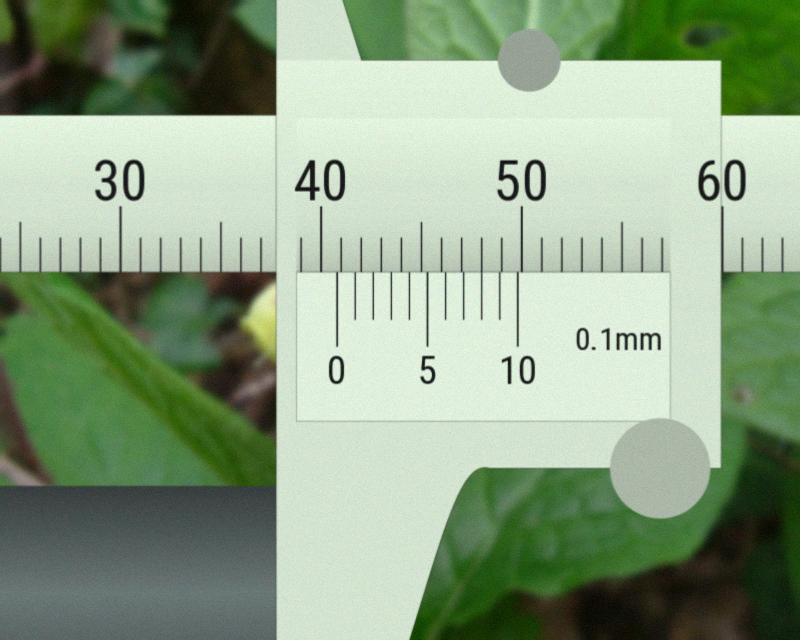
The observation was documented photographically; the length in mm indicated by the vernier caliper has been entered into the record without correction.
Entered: 40.8 mm
